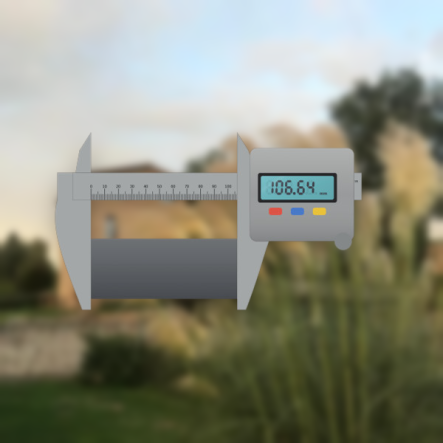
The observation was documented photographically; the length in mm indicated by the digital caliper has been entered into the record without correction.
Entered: 106.64 mm
